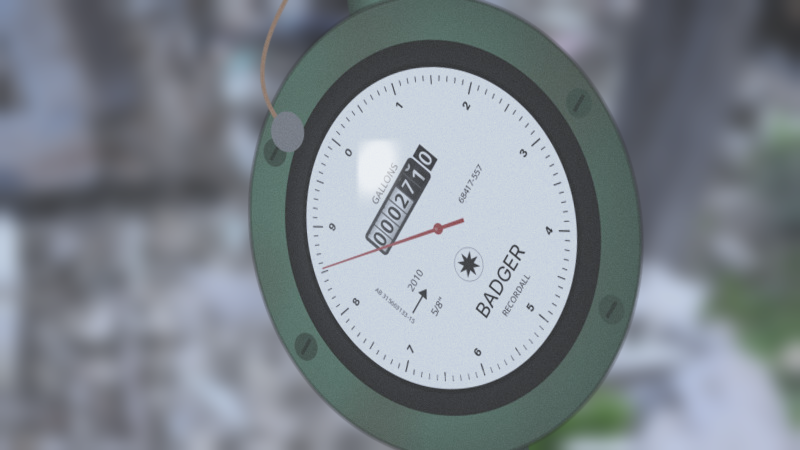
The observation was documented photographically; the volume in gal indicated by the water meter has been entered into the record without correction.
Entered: 2708.5 gal
